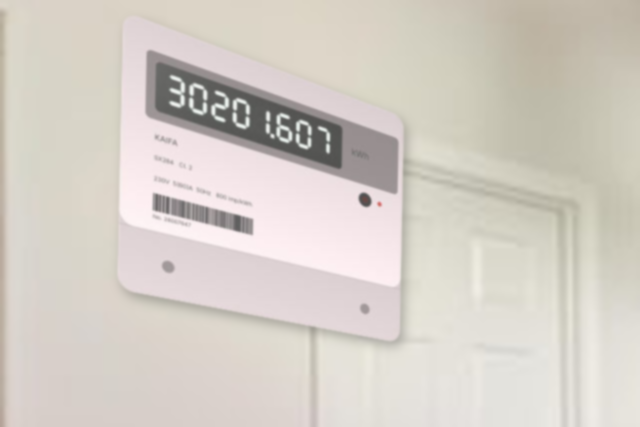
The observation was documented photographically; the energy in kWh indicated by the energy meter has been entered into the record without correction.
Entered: 30201.607 kWh
